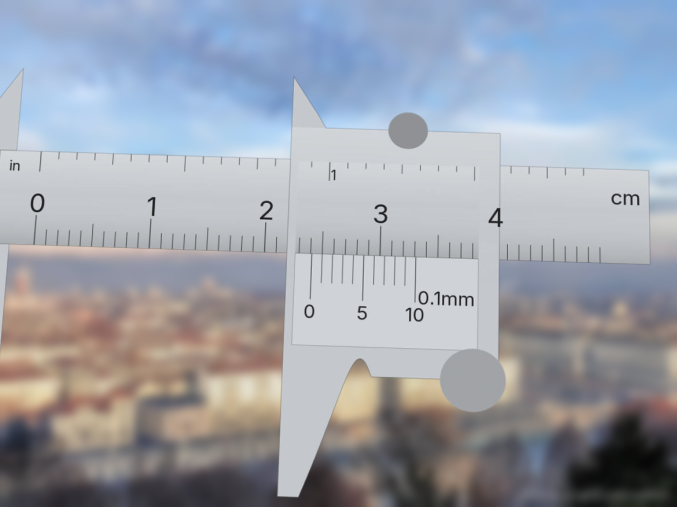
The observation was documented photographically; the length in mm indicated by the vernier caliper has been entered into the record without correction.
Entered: 24.1 mm
